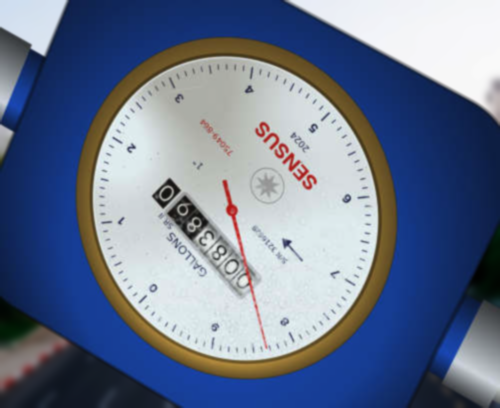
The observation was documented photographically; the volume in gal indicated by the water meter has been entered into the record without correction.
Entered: 83888.3 gal
